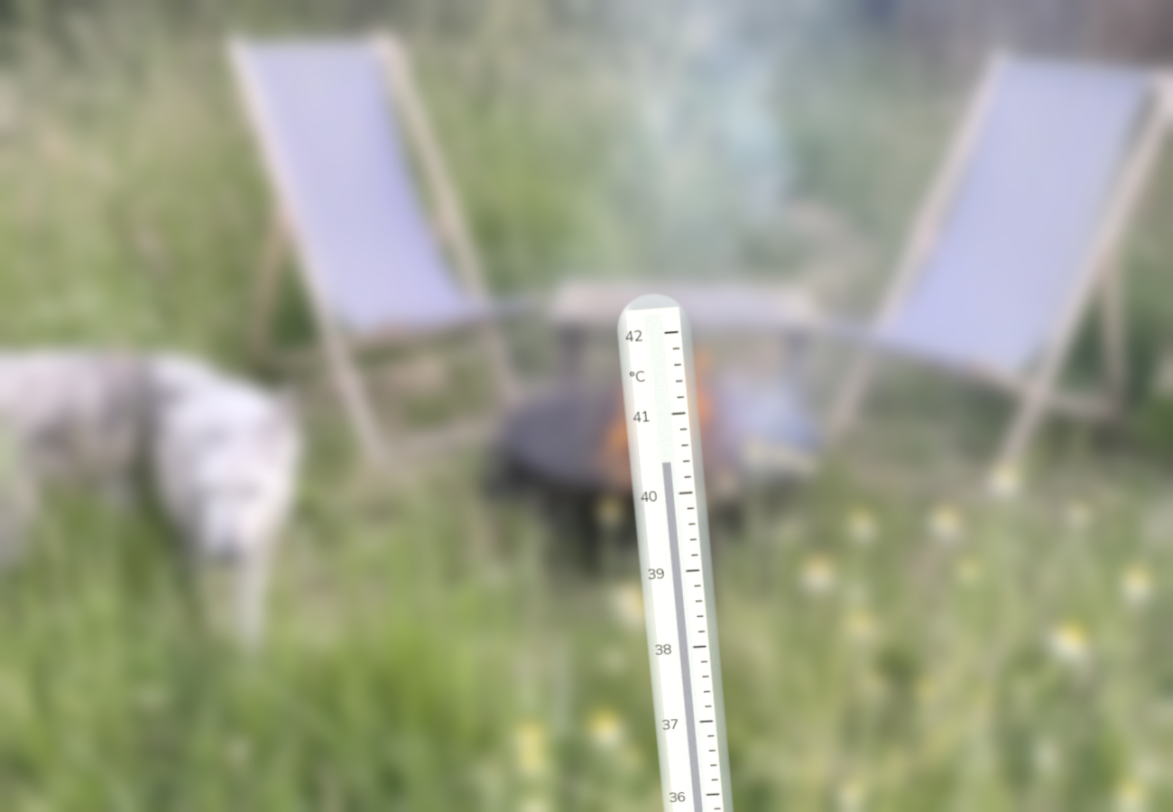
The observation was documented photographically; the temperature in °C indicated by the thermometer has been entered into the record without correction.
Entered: 40.4 °C
